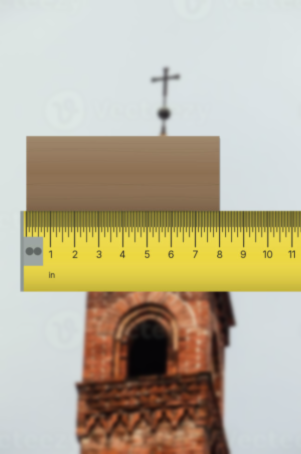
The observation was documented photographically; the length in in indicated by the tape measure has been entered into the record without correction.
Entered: 8 in
